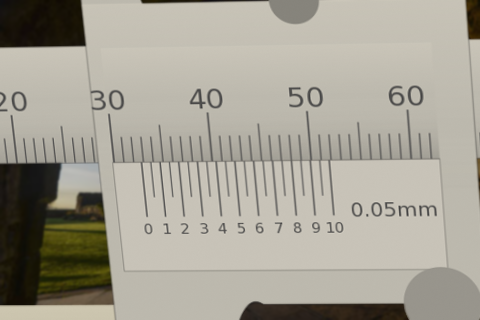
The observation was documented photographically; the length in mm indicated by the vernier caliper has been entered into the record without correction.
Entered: 32.8 mm
